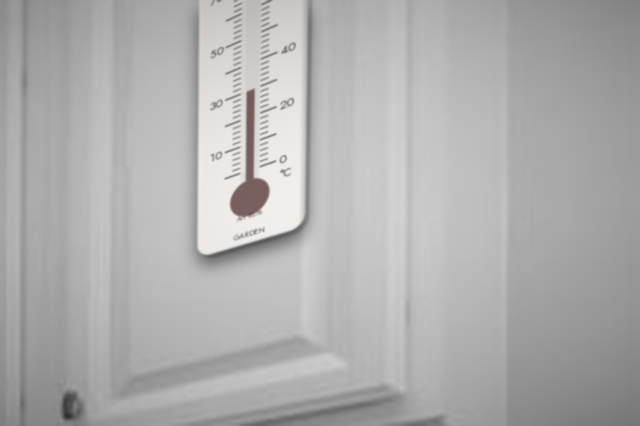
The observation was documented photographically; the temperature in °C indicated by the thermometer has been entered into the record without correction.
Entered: 30 °C
